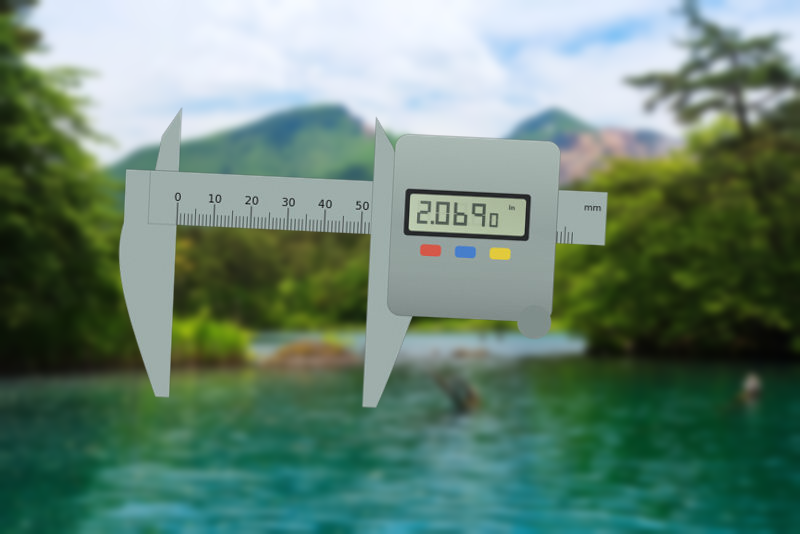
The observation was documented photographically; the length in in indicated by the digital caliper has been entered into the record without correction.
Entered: 2.0690 in
